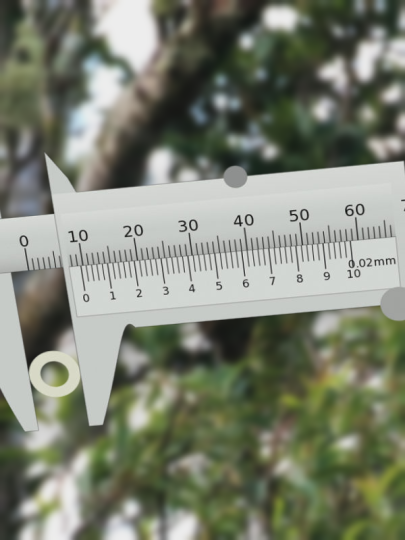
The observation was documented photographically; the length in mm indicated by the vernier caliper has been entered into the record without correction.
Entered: 9.6 mm
